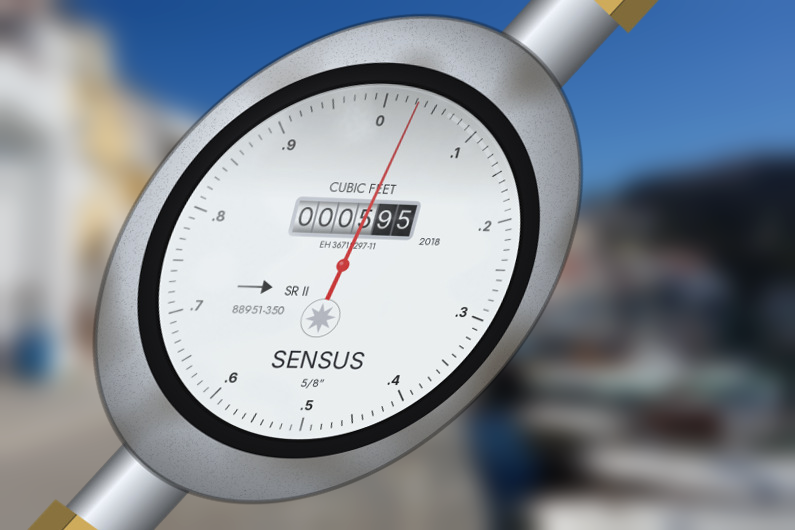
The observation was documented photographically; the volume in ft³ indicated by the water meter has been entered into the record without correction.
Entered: 595.03 ft³
